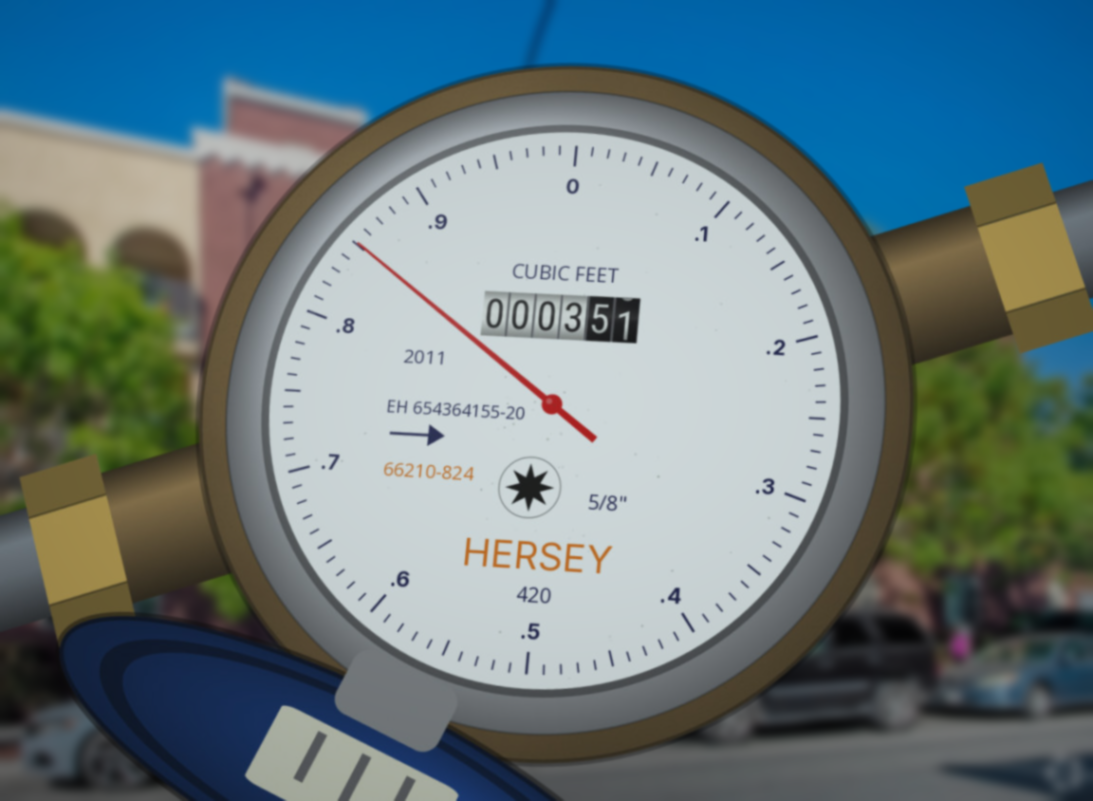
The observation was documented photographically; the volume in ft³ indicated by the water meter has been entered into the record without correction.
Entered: 350.85 ft³
